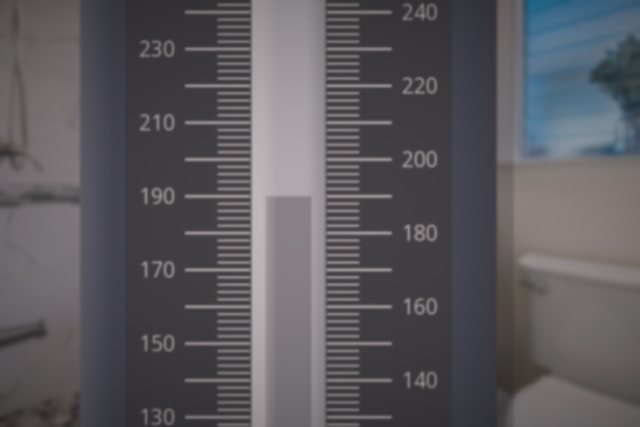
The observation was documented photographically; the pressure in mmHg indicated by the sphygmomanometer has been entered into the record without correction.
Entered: 190 mmHg
